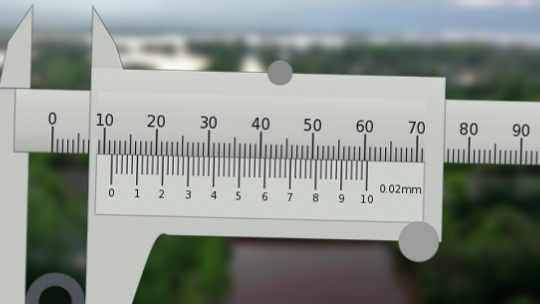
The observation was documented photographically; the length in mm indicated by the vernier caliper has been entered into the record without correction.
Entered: 11.5 mm
